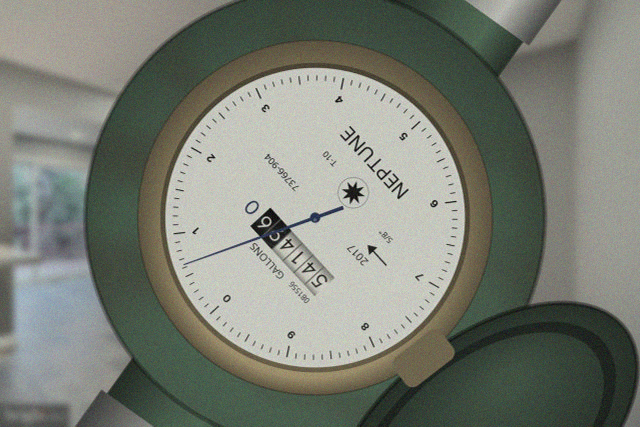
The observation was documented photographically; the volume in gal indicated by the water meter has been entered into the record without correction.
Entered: 5414960.6 gal
